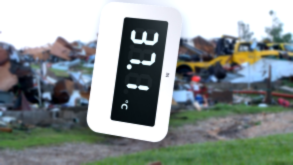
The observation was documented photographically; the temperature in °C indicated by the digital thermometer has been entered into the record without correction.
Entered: 37.1 °C
